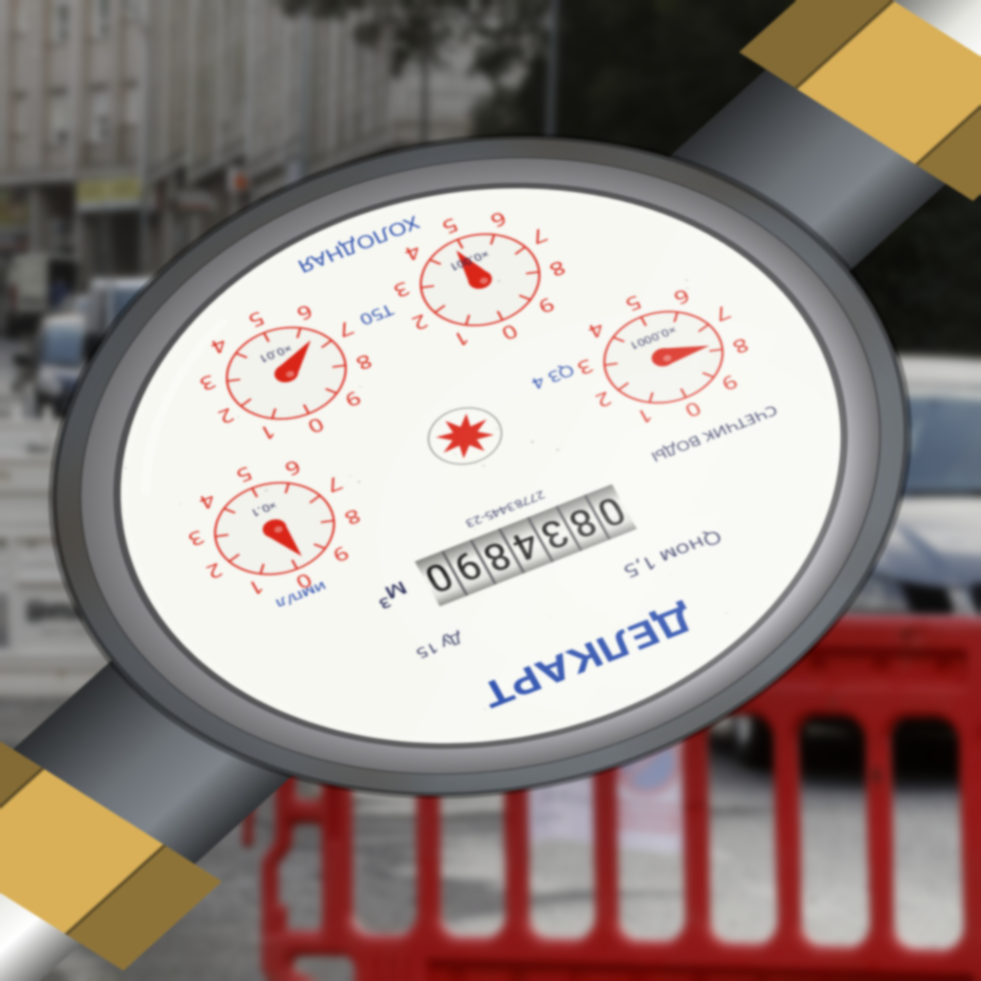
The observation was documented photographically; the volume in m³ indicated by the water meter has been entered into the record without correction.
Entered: 834889.9647 m³
